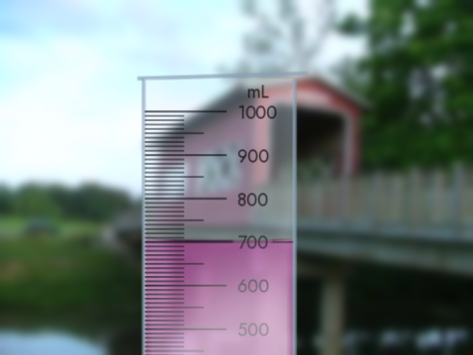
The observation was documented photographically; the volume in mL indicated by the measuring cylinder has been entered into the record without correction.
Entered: 700 mL
